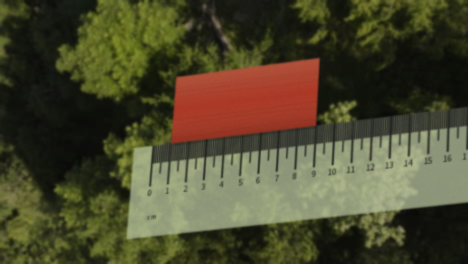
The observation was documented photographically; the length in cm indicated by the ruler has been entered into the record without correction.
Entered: 8 cm
